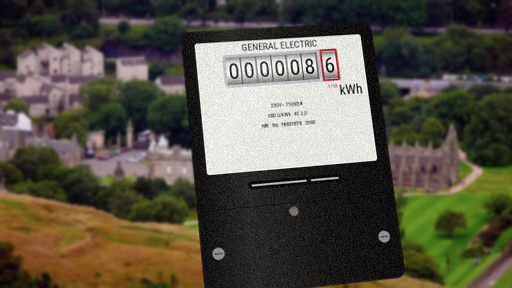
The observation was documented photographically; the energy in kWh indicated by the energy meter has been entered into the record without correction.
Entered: 8.6 kWh
